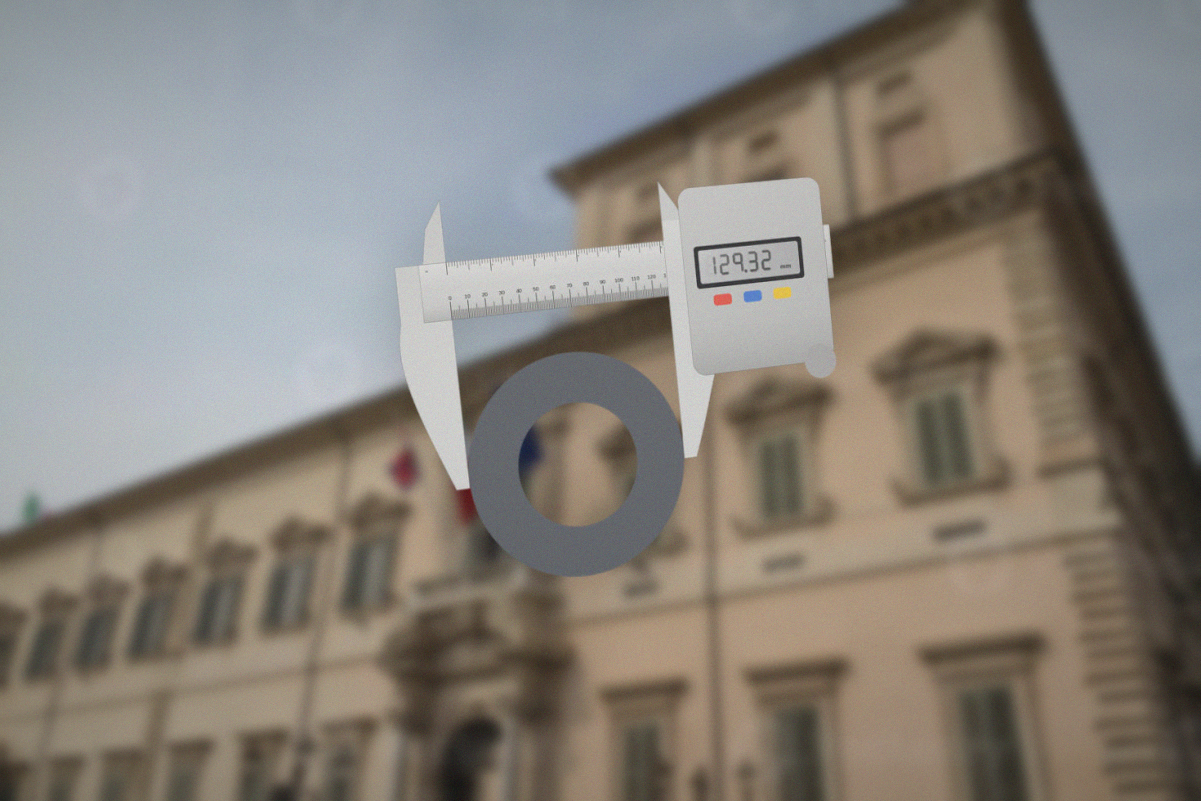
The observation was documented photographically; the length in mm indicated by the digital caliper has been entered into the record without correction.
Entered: 129.32 mm
